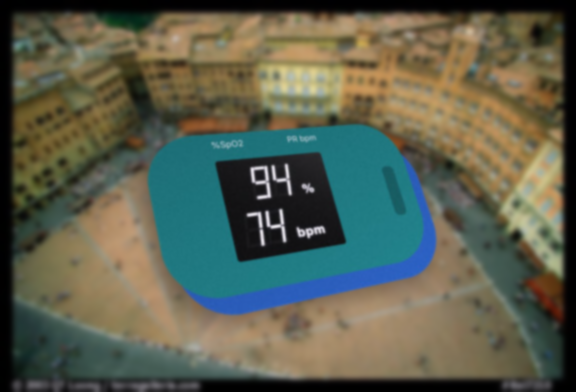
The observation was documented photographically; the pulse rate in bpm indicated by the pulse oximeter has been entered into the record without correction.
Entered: 74 bpm
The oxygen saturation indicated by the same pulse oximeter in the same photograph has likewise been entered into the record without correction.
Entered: 94 %
